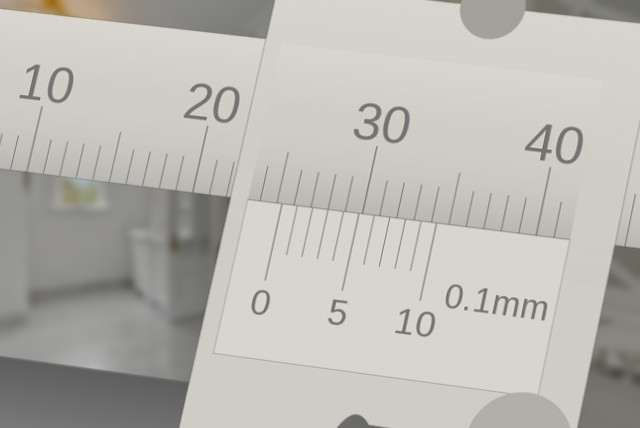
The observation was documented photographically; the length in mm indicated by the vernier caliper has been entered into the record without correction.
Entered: 25.3 mm
